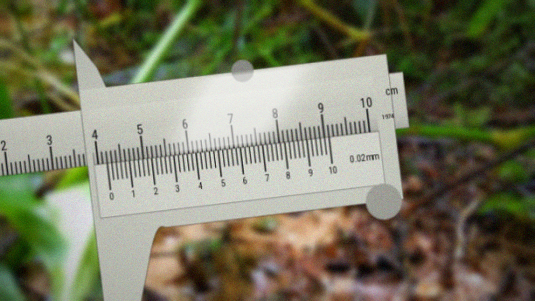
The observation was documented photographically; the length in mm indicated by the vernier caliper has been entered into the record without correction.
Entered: 42.0 mm
